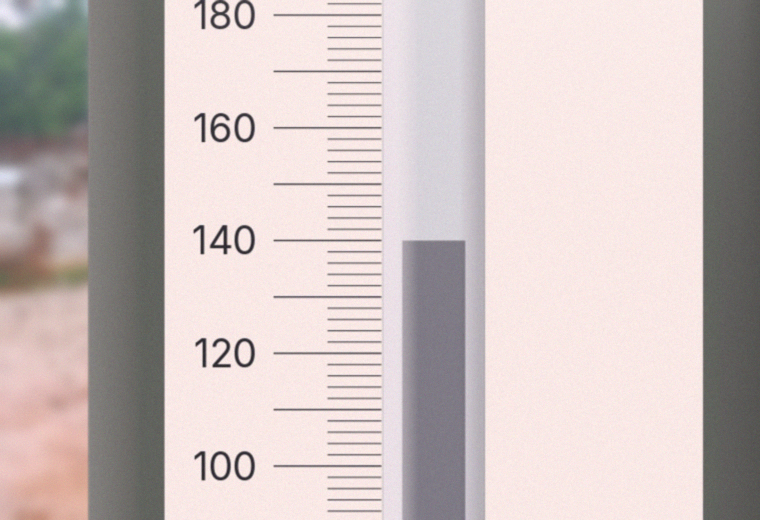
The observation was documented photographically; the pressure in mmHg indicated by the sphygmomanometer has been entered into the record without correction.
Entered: 140 mmHg
